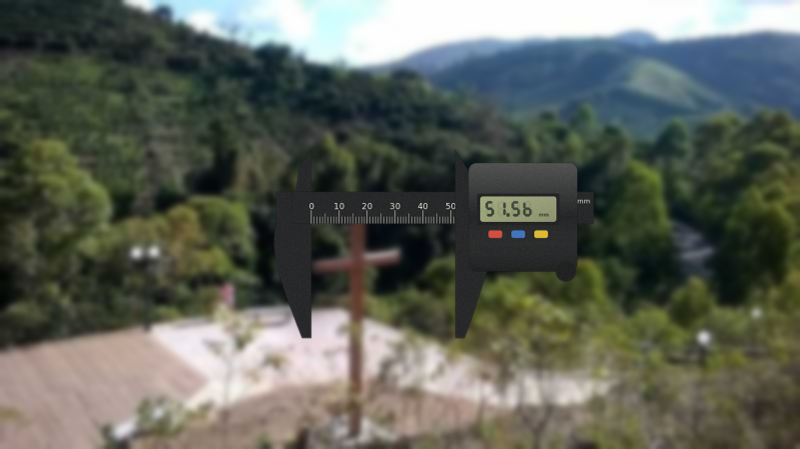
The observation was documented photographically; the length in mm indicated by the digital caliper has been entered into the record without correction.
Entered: 51.56 mm
